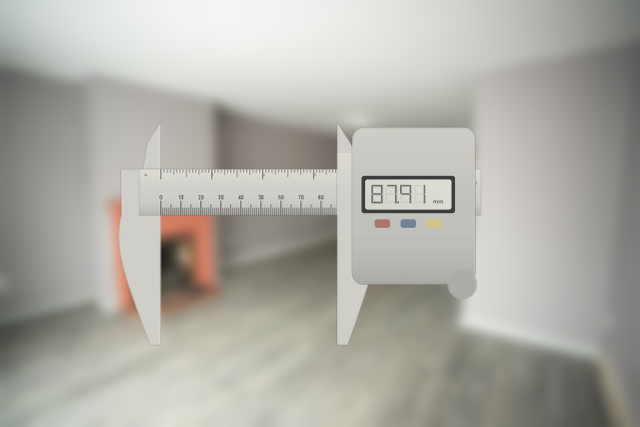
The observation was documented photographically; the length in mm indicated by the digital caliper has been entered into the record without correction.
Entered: 87.91 mm
